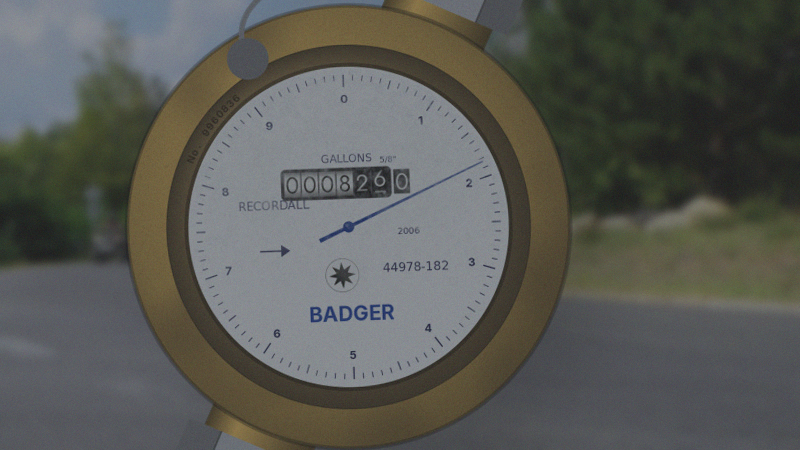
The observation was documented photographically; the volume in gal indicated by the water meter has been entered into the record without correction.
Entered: 8261.8 gal
